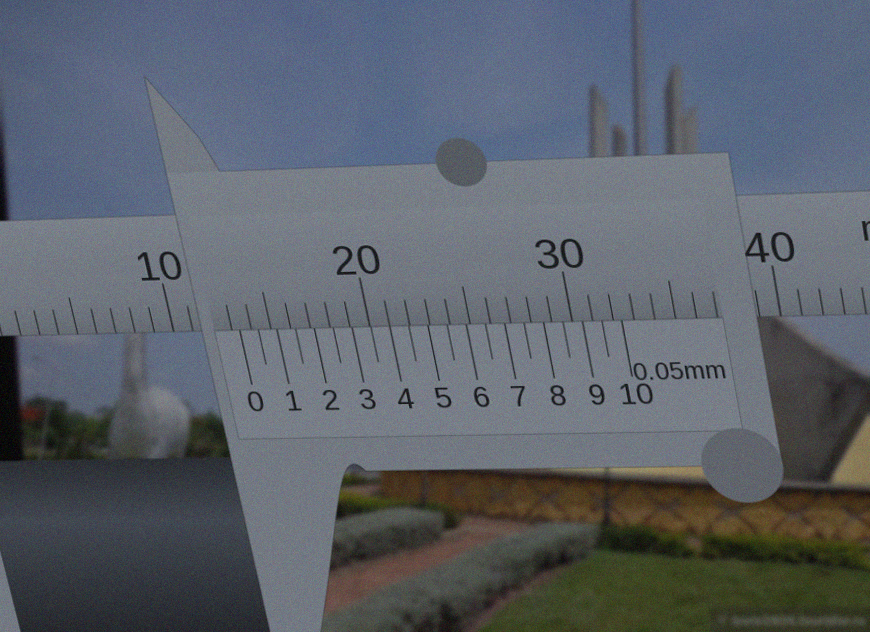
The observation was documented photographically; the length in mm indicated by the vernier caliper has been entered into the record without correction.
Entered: 13.4 mm
